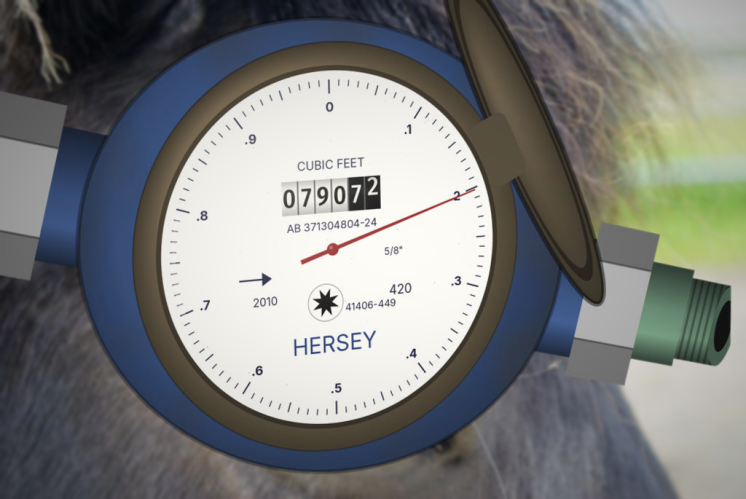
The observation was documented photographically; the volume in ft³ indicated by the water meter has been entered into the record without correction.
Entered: 79072.20 ft³
